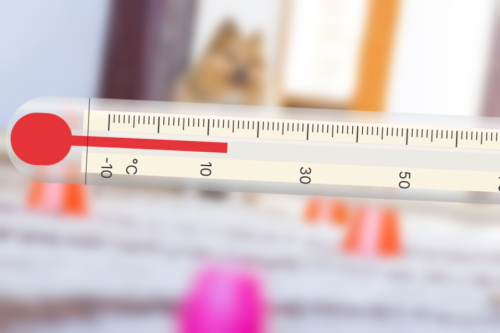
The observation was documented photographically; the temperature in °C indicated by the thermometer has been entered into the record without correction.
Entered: 14 °C
